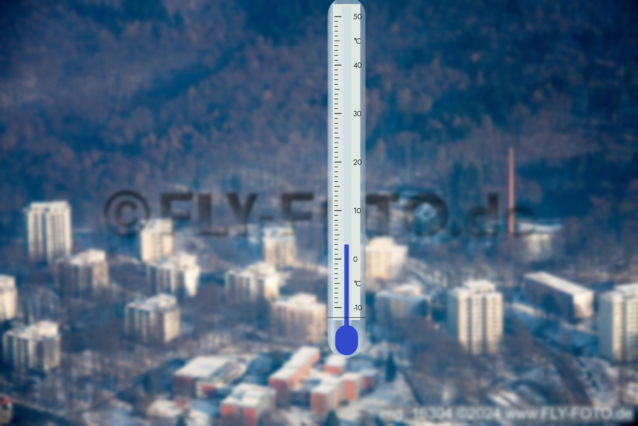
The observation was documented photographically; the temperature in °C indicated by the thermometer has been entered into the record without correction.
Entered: 3 °C
